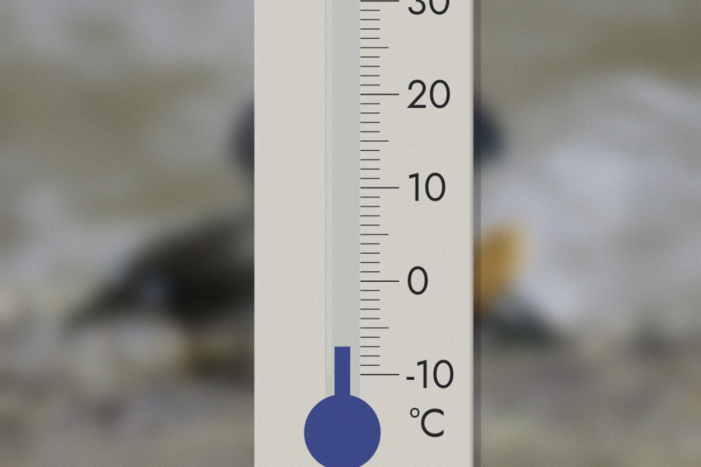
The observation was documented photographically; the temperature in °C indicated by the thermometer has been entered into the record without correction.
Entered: -7 °C
